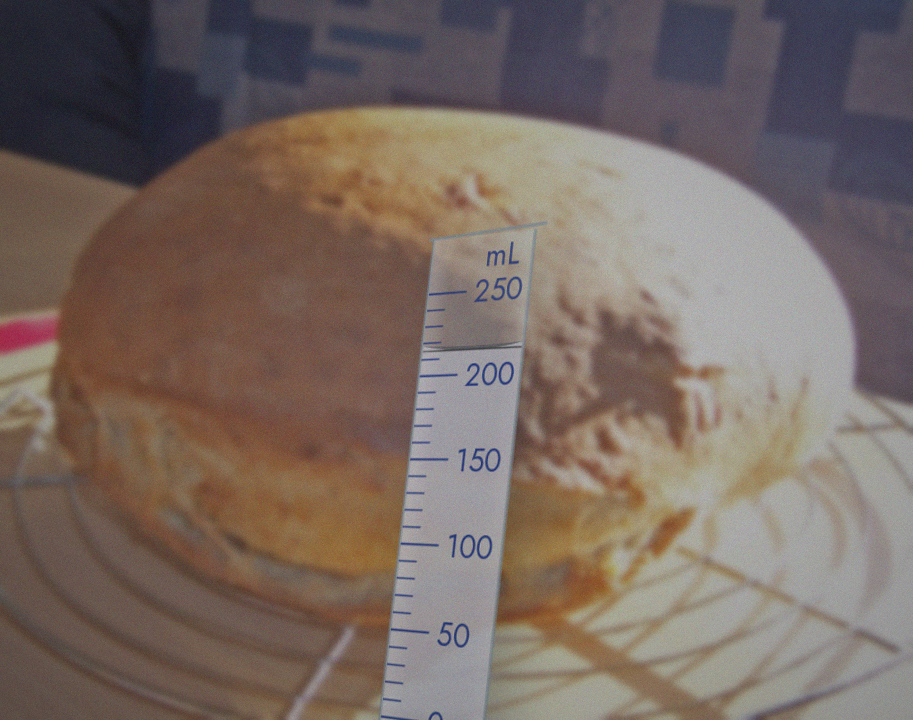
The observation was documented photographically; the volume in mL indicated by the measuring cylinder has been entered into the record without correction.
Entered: 215 mL
